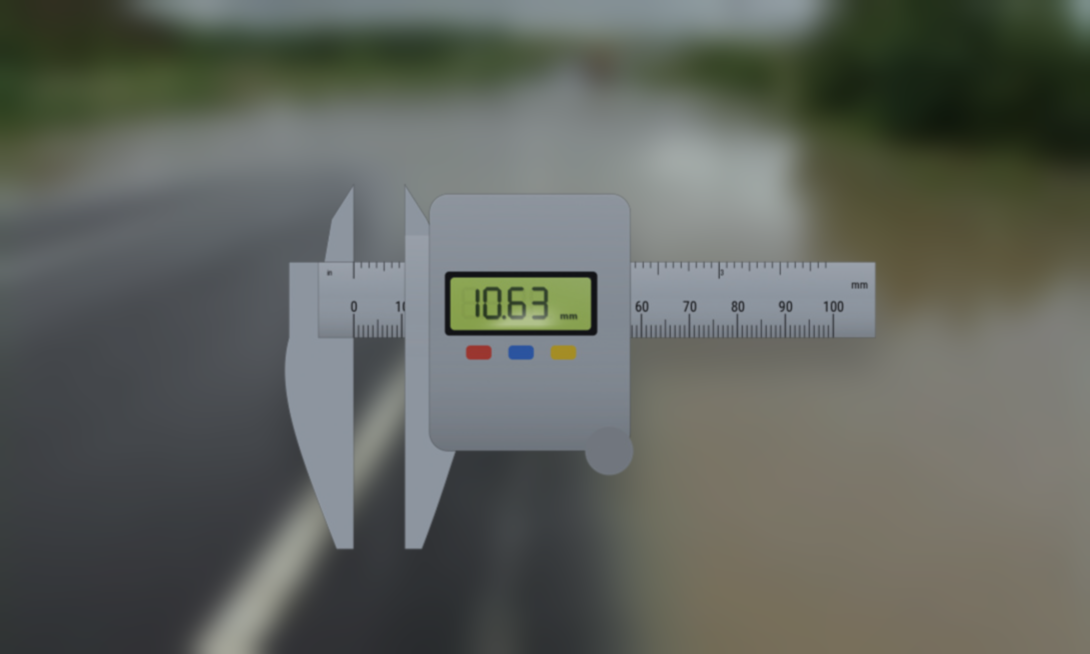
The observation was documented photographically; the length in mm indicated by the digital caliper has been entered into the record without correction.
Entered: 10.63 mm
